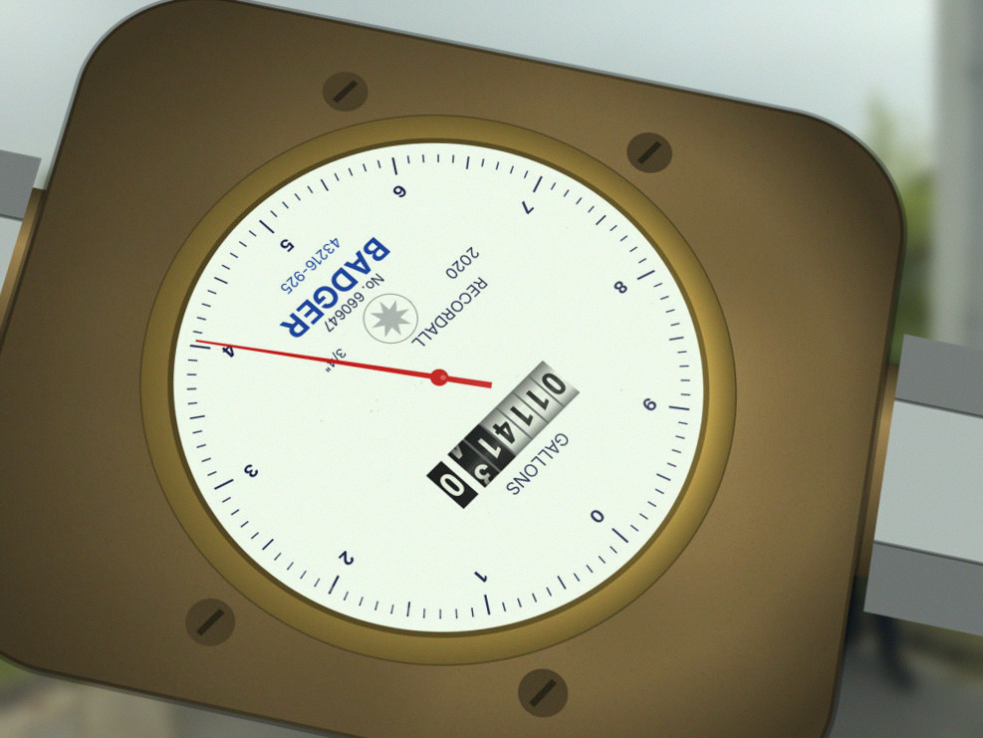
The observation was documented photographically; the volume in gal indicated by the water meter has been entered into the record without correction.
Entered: 114134.0 gal
